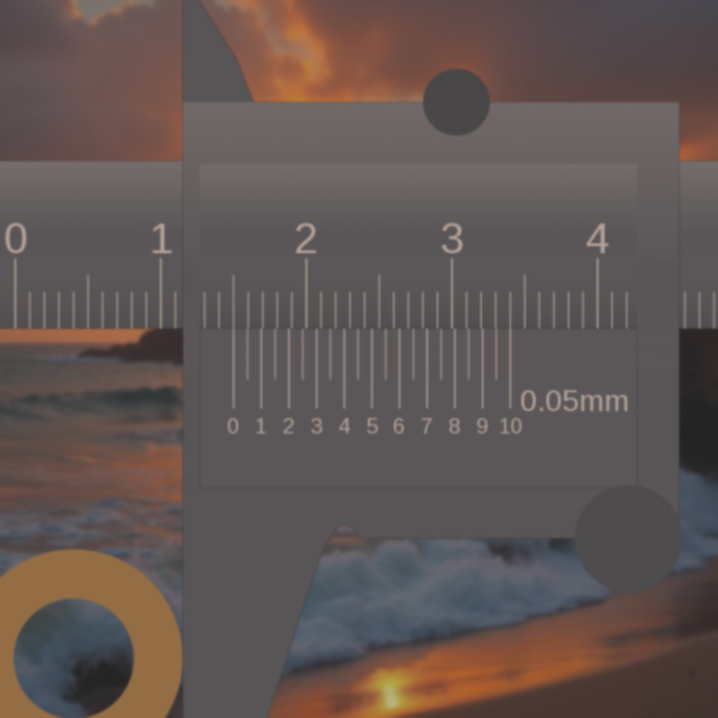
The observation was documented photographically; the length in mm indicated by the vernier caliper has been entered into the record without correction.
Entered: 15.0 mm
